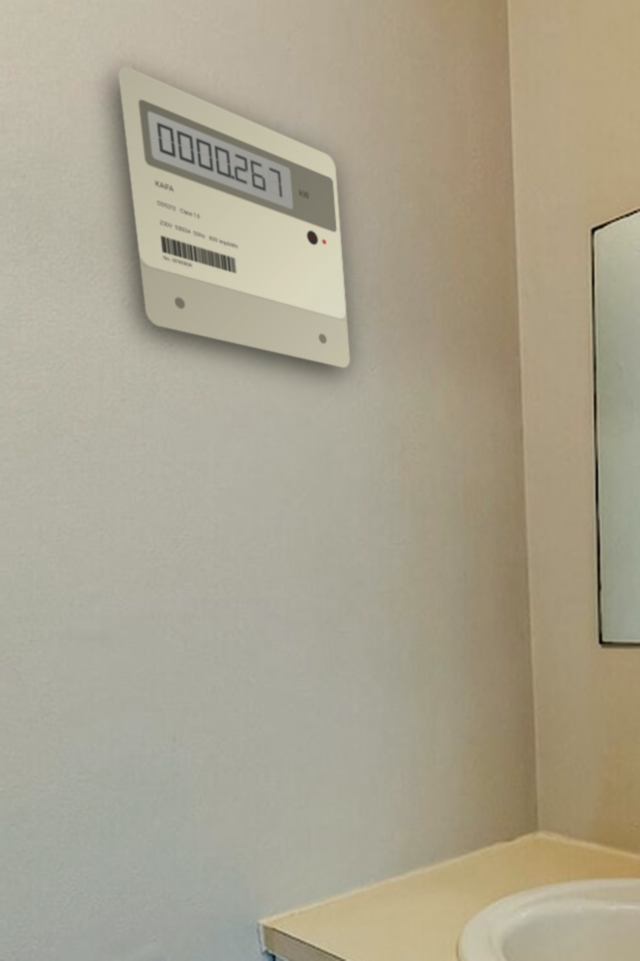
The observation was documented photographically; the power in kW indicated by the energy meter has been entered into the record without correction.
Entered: 0.267 kW
